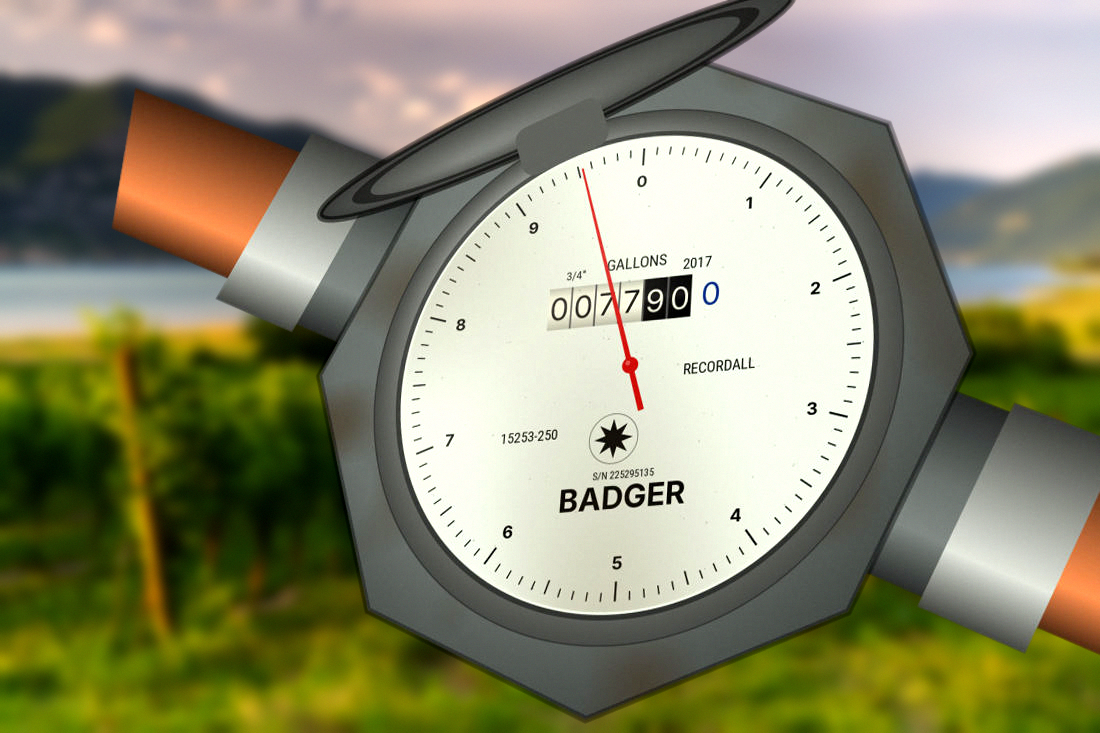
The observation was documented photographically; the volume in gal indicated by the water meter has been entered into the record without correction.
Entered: 77899.5 gal
